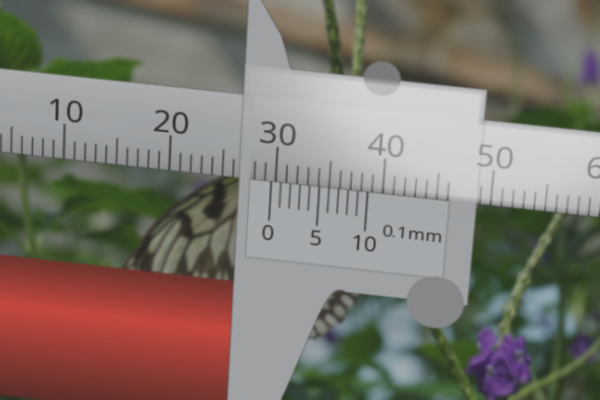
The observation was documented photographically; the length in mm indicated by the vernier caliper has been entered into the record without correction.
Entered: 29.6 mm
